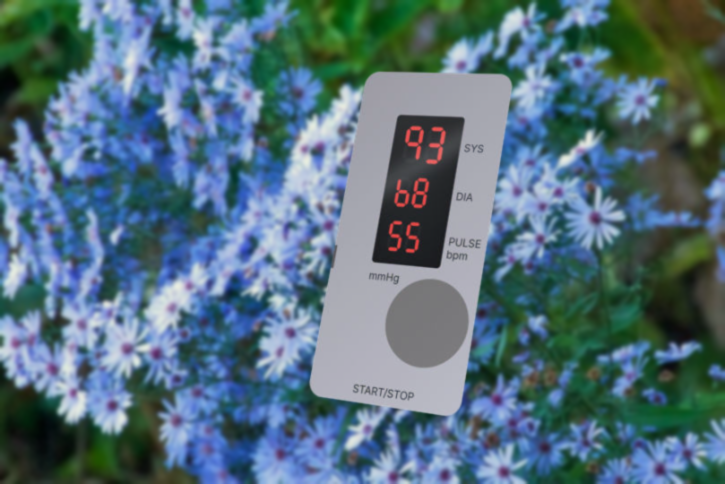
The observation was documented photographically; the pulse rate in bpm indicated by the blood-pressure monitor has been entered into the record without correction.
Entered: 55 bpm
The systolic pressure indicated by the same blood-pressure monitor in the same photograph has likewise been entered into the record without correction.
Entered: 93 mmHg
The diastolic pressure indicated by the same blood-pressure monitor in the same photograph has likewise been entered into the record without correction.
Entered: 68 mmHg
